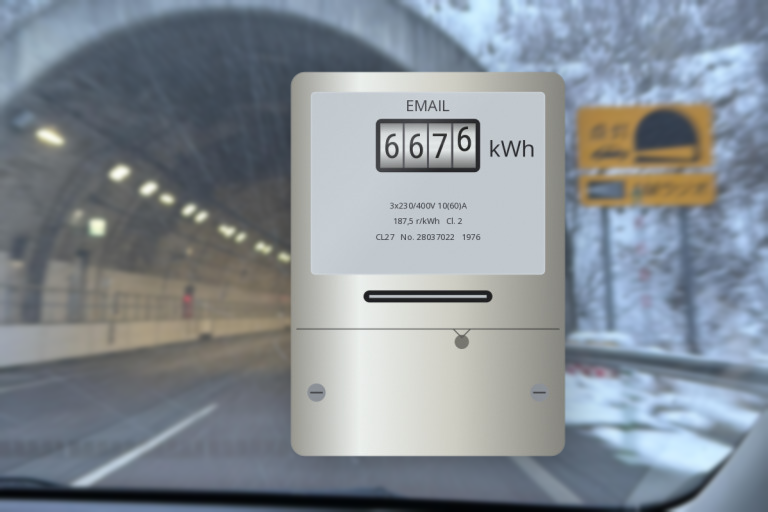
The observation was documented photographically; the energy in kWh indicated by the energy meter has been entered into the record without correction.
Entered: 6676 kWh
